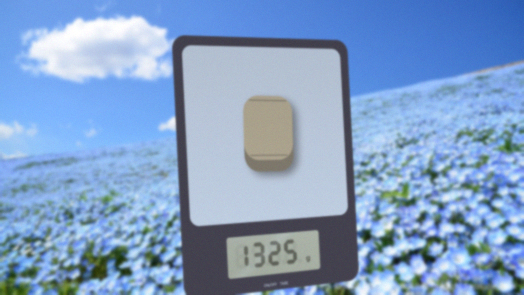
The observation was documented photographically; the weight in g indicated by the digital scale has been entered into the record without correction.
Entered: 1325 g
